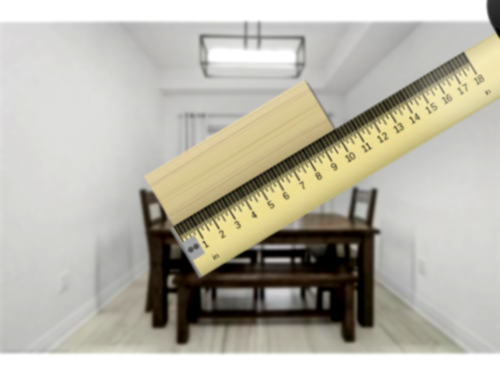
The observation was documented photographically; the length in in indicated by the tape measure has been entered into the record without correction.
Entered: 10 in
